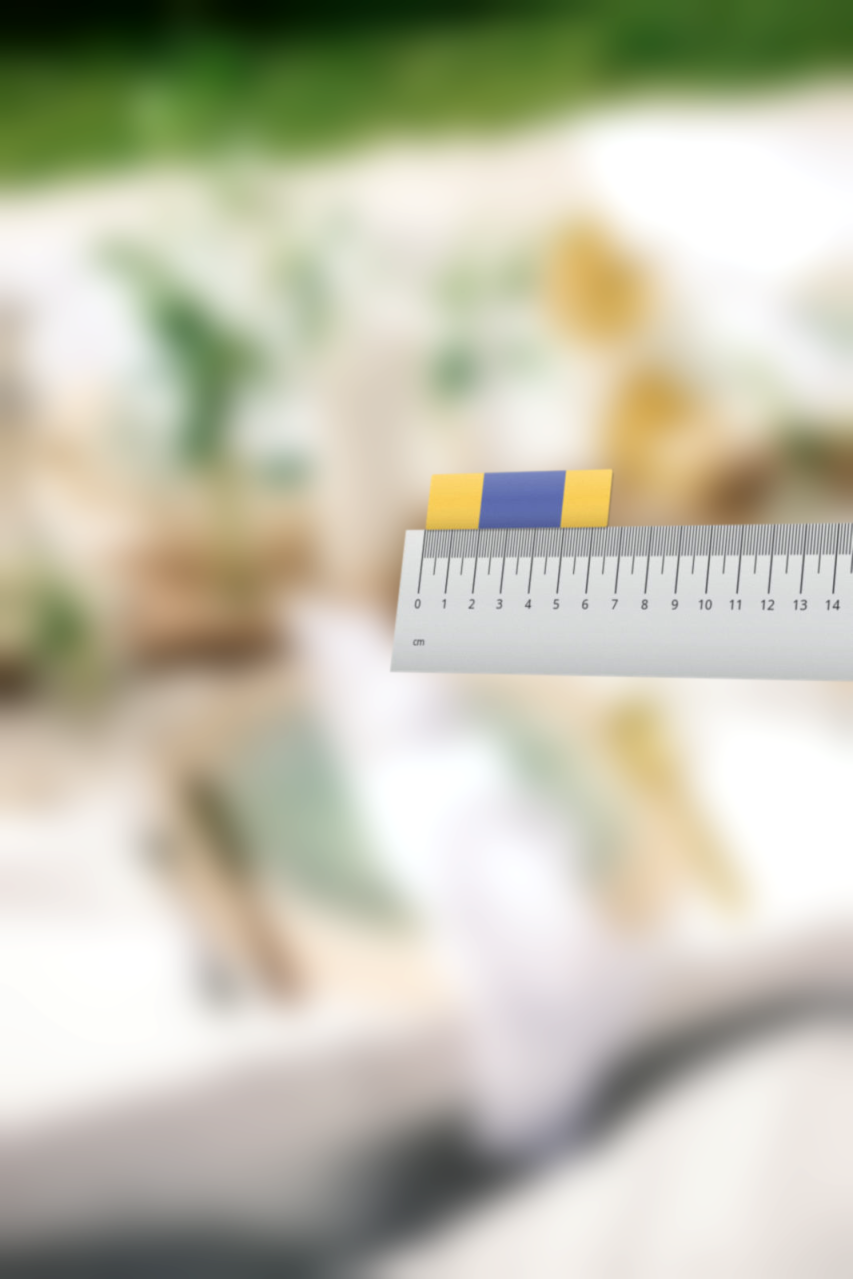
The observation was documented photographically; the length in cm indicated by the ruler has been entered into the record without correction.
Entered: 6.5 cm
